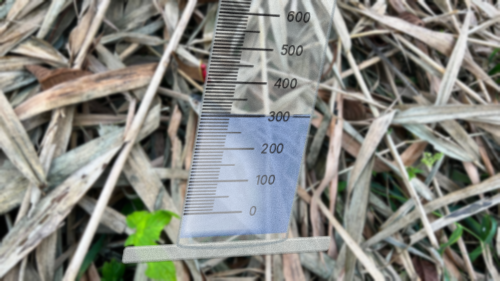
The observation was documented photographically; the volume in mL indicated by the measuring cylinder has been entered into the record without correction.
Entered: 300 mL
